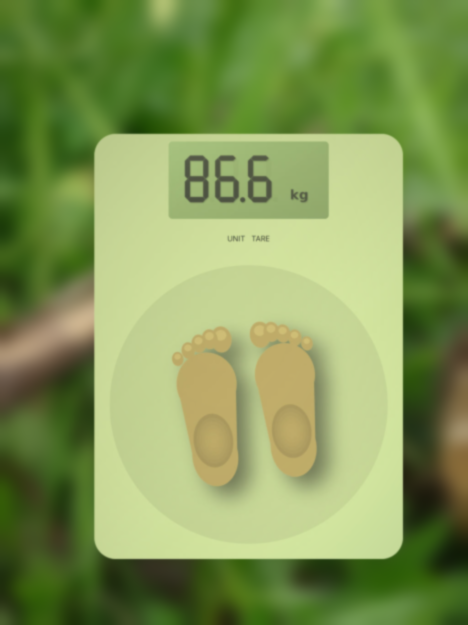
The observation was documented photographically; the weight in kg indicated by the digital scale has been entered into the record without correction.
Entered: 86.6 kg
